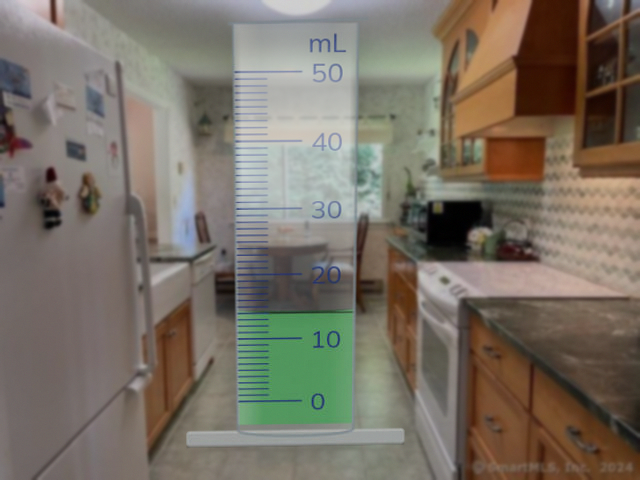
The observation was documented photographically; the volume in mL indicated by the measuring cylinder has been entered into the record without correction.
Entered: 14 mL
